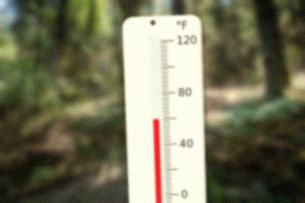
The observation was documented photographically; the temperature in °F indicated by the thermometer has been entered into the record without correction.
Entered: 60 °F
